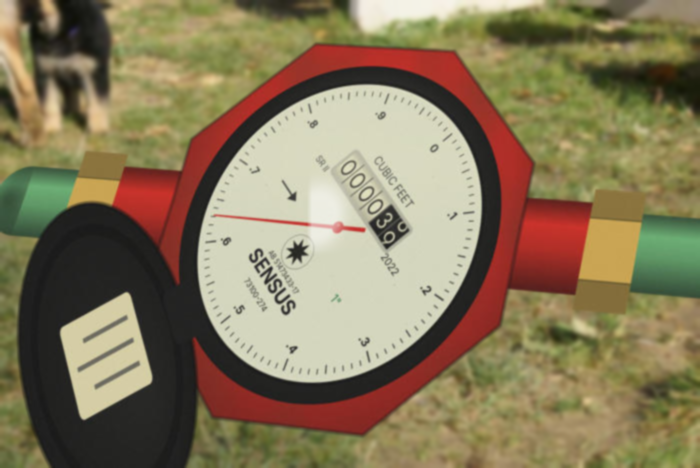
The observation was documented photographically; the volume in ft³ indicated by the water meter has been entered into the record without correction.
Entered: 38.63 ft³
